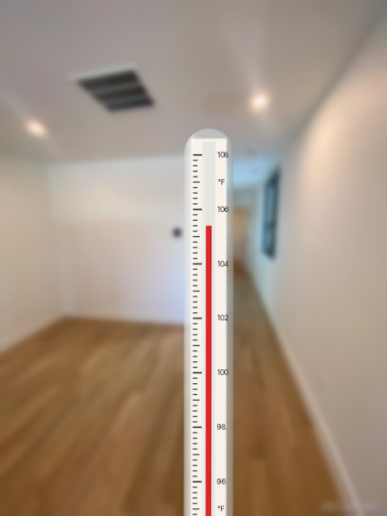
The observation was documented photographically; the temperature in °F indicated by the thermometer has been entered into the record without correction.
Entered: 105.4 °F
